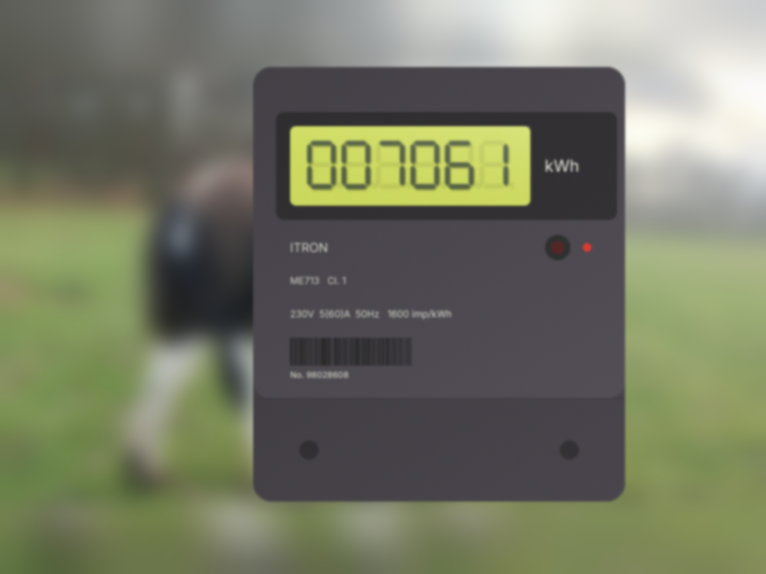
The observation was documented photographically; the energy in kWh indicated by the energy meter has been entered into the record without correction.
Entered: 7061 kWh
